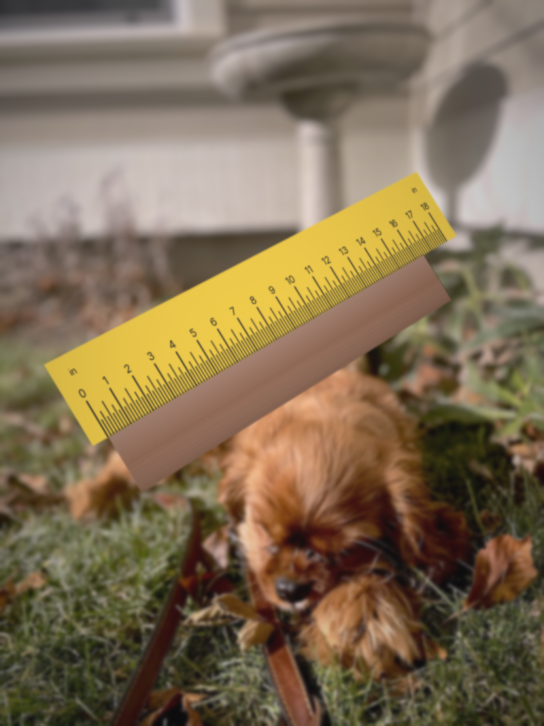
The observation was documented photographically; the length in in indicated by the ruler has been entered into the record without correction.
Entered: 16.5 in
